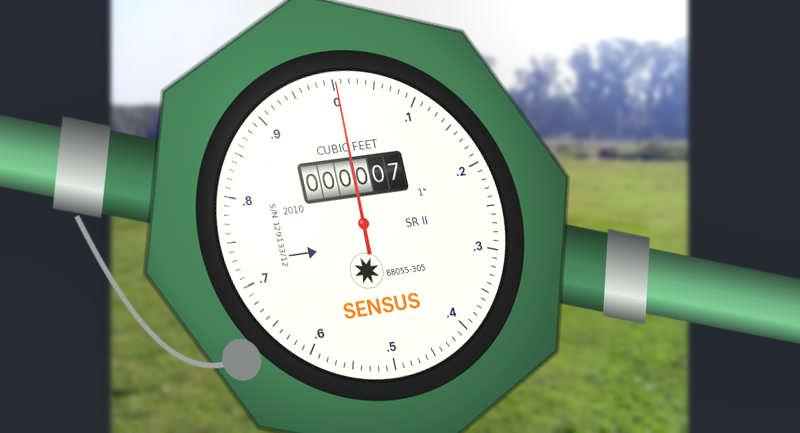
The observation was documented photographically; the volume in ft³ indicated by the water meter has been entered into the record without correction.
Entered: 7.00 ft³
